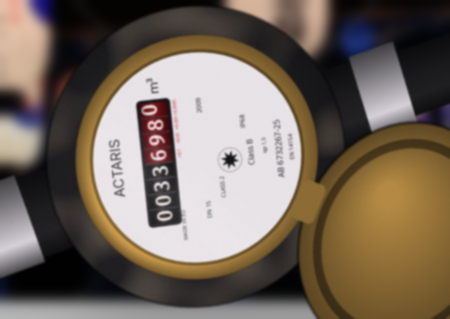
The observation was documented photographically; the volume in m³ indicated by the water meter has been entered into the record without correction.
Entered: 33.6980 m³
